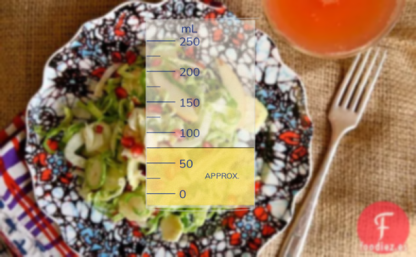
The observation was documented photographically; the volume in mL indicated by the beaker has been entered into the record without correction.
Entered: 75 mL
